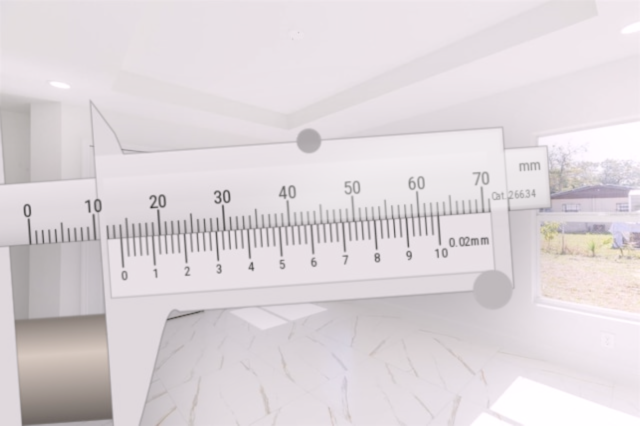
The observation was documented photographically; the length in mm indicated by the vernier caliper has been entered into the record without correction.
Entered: 14.0 mm
